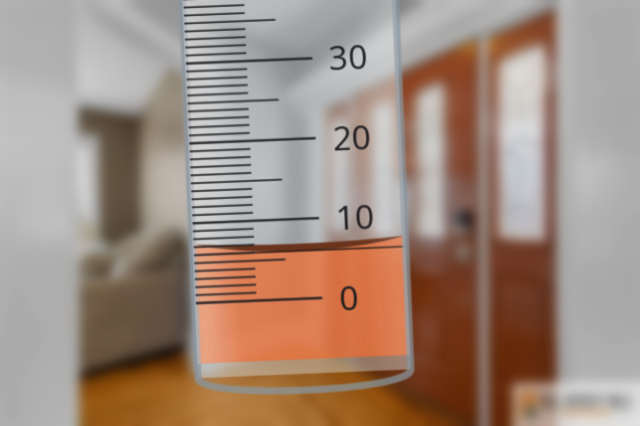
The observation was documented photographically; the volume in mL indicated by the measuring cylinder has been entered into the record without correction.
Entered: 6 mL
